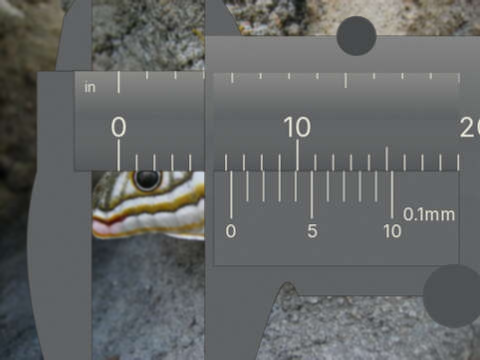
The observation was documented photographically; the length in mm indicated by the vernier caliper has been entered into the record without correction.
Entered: 6.3 mm
